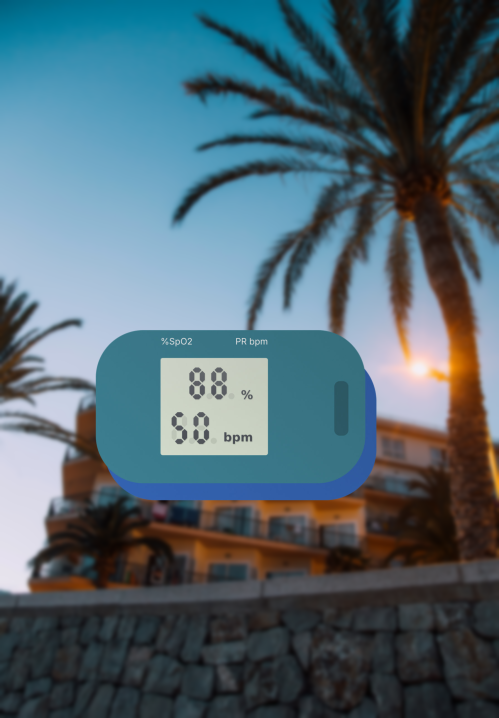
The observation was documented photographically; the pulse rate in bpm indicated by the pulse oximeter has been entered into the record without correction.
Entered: 50 bpm
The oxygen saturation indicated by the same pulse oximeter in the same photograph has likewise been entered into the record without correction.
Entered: 88 %
